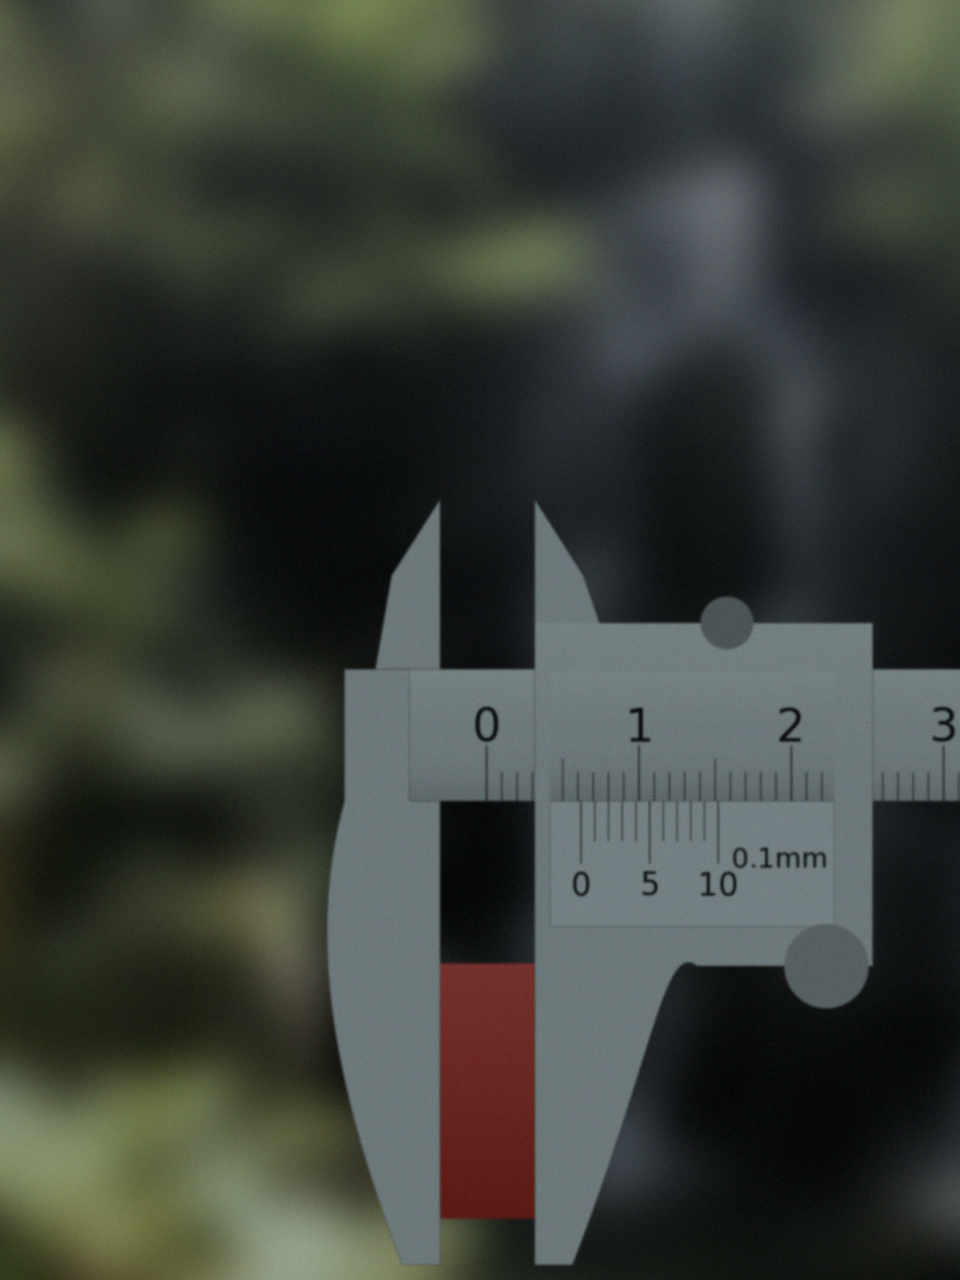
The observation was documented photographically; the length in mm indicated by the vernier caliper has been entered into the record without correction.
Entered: 6.2 mm
